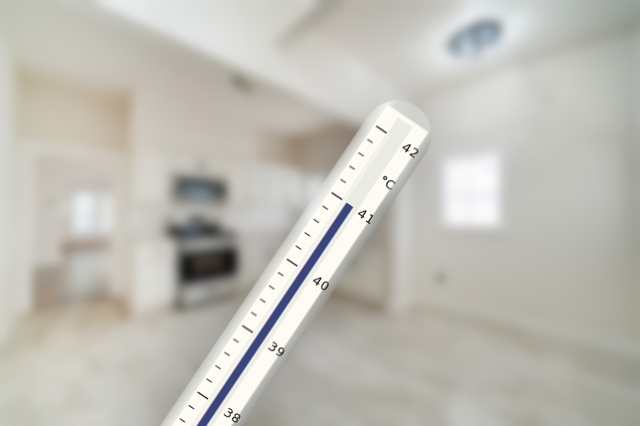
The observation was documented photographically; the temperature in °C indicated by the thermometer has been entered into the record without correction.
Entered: 41 °C
